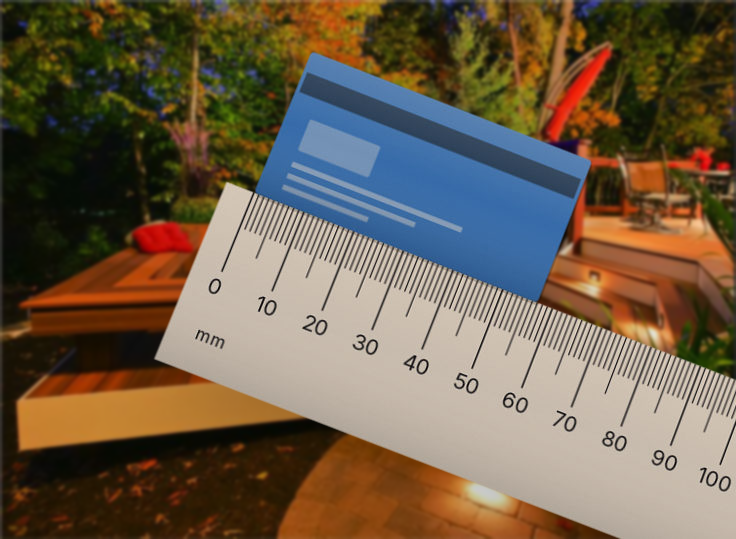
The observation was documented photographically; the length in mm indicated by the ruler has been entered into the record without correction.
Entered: 57 mm
